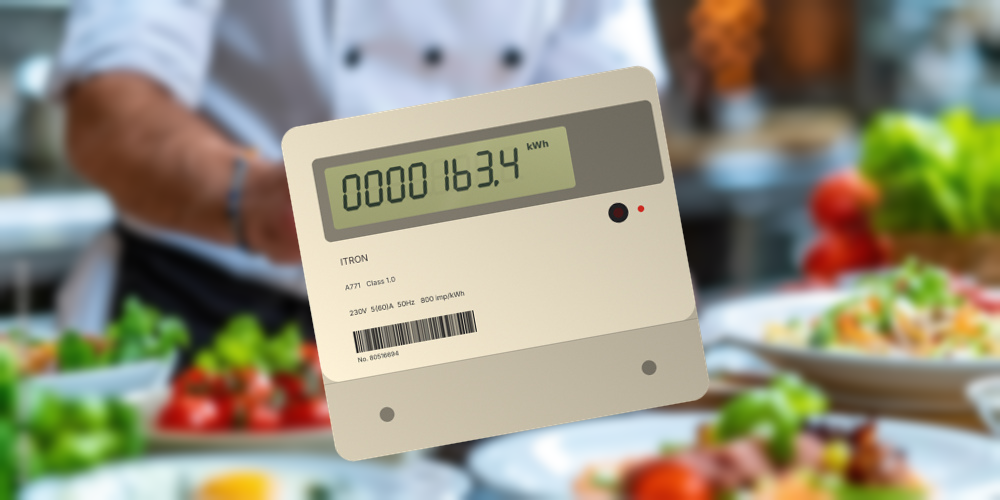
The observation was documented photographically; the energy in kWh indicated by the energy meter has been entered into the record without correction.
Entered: 163.4 kWh
